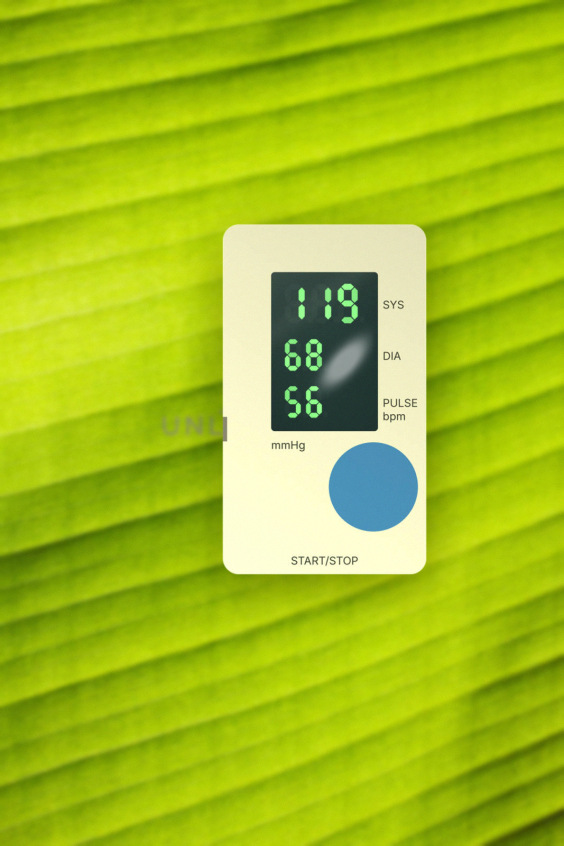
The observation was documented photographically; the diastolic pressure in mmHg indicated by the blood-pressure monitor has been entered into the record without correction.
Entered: 68 mmHg
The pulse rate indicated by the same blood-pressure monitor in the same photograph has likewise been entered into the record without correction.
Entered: 56 bpm
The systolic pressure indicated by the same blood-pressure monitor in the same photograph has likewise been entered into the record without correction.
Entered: 119 mmHg
